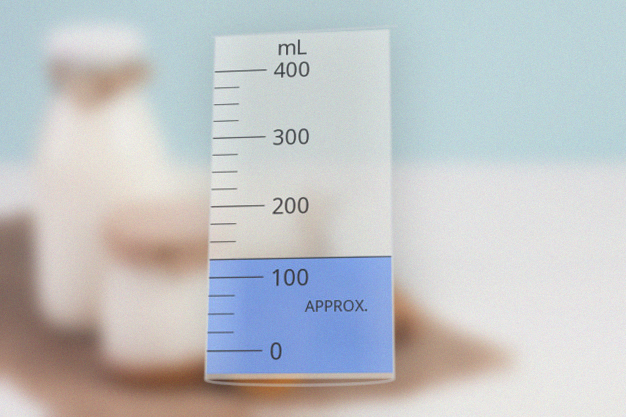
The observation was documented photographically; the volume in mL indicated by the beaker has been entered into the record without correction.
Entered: 125 mL
